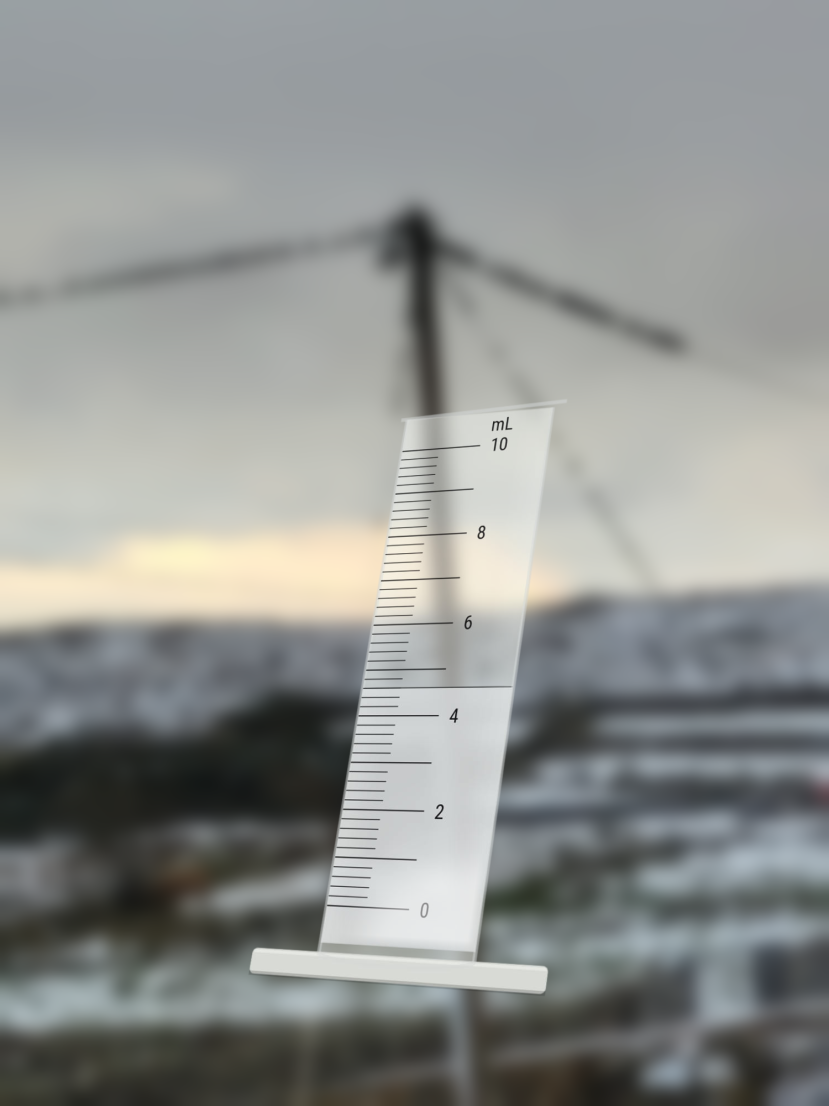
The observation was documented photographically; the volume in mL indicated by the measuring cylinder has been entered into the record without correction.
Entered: 4.6 mL
